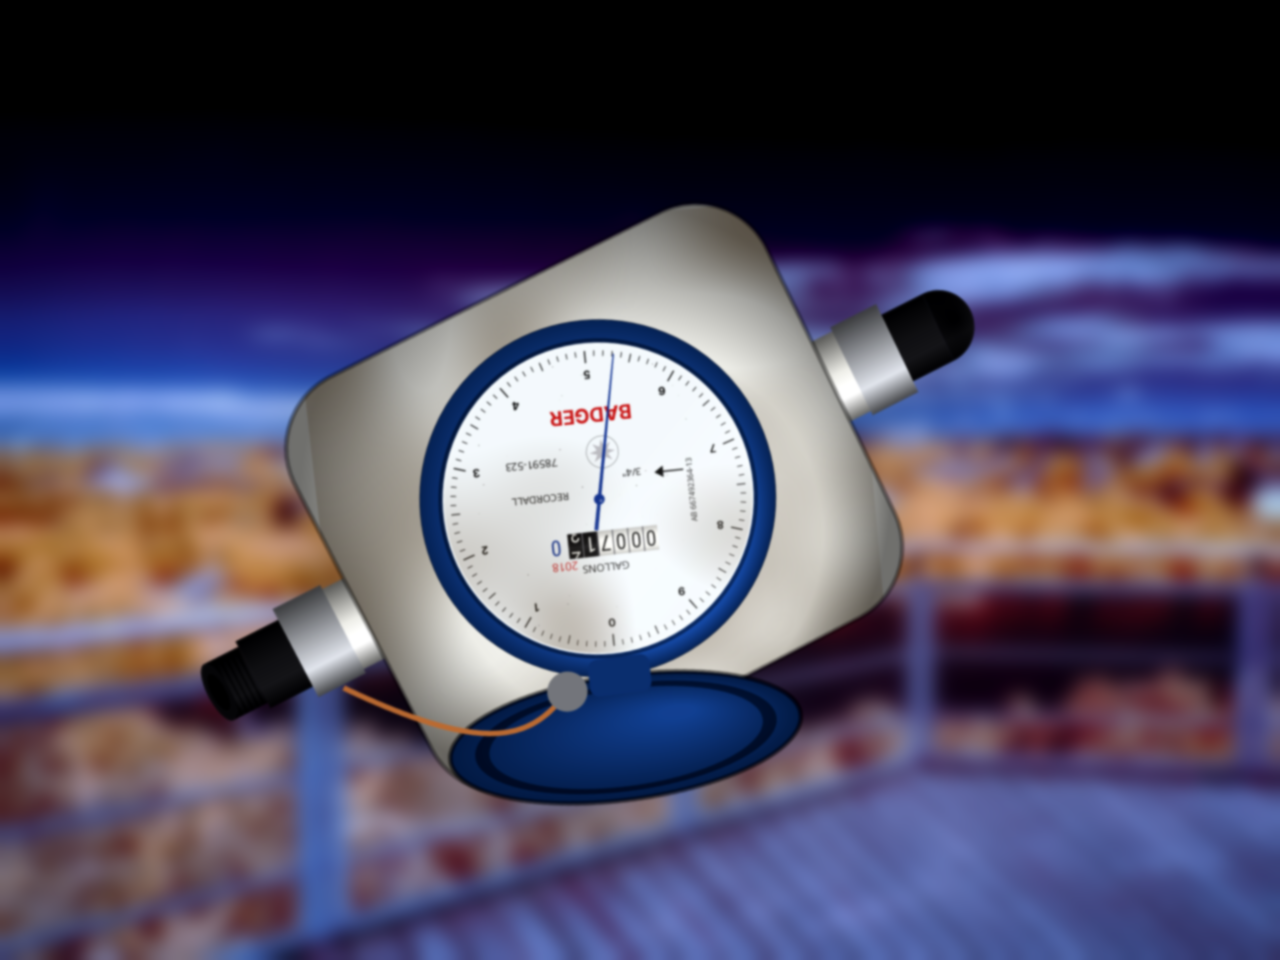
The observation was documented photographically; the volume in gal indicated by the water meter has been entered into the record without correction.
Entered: 7125.3 gal
